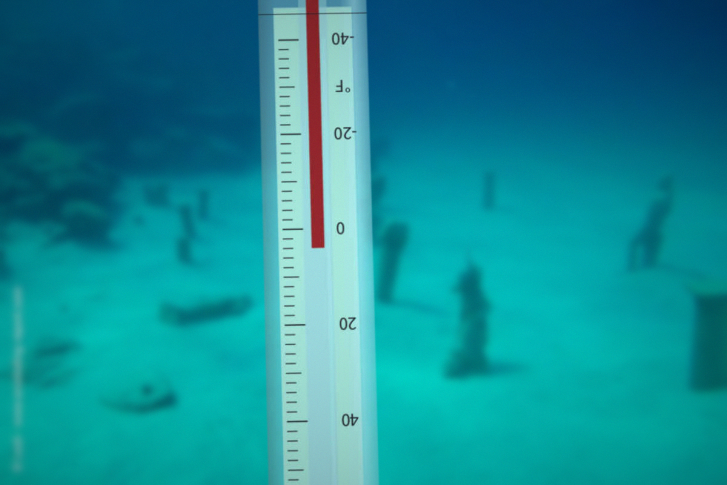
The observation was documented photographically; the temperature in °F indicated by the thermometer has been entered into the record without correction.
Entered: 4 °F
